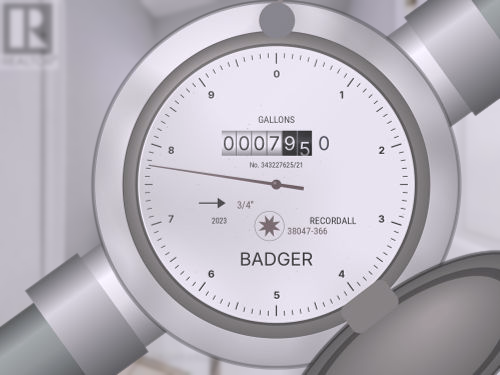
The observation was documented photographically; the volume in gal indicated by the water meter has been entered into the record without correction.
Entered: 7947.7 gal
